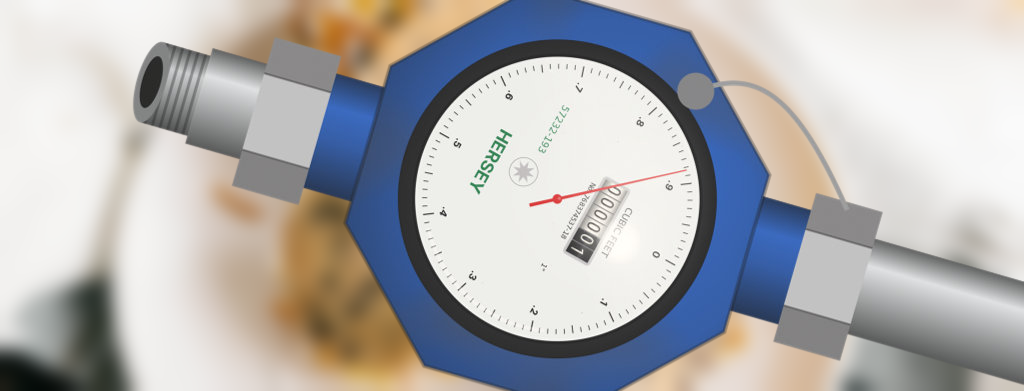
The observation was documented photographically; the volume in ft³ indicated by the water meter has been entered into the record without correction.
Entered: 0.88 ft³
